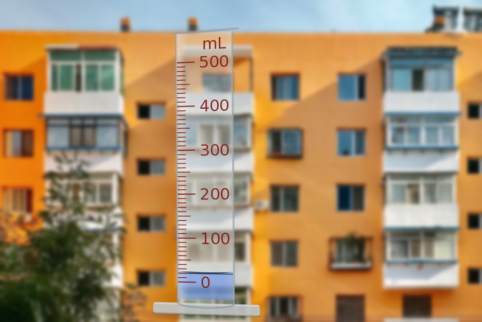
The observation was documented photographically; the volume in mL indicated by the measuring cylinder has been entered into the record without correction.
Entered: 20 mL
